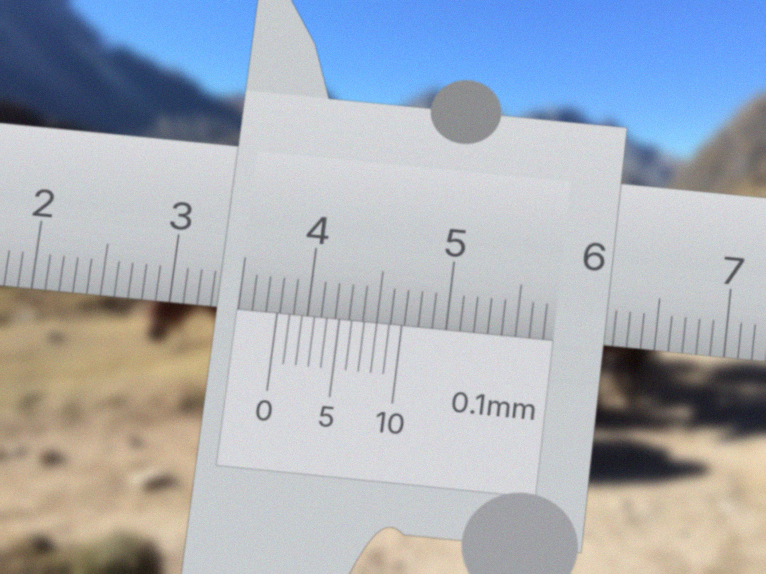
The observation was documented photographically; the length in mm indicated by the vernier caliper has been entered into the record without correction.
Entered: 37.8 mm
